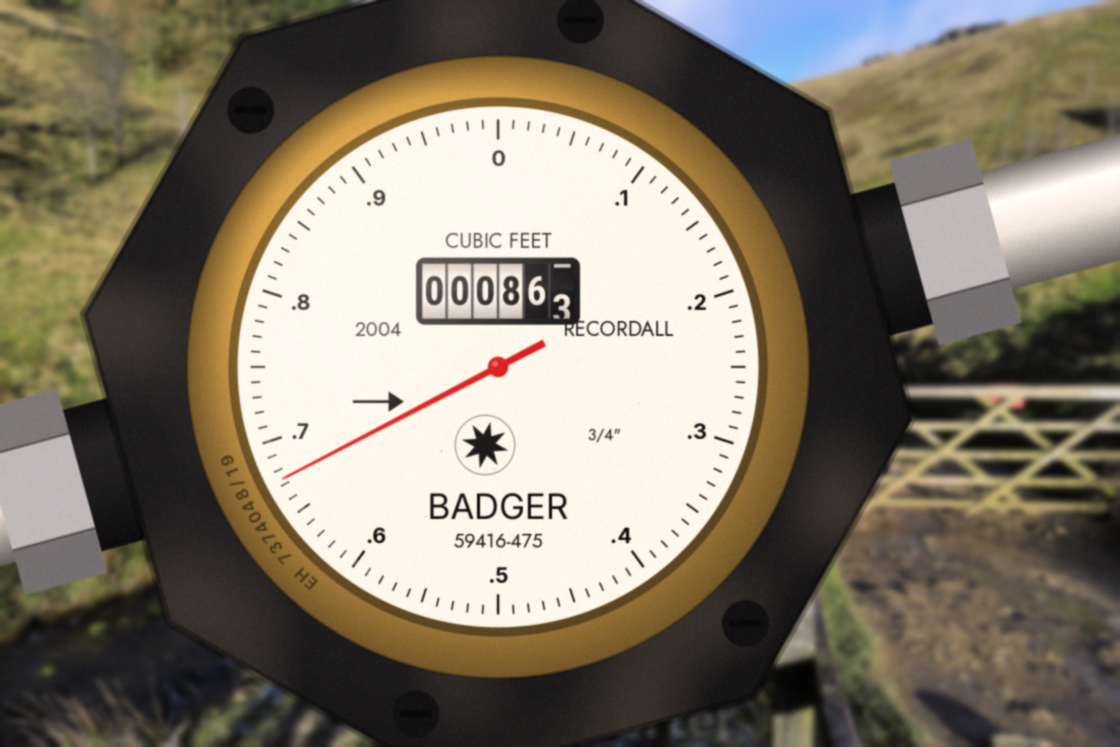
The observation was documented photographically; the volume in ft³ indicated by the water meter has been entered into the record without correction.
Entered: 862.67 ft³
